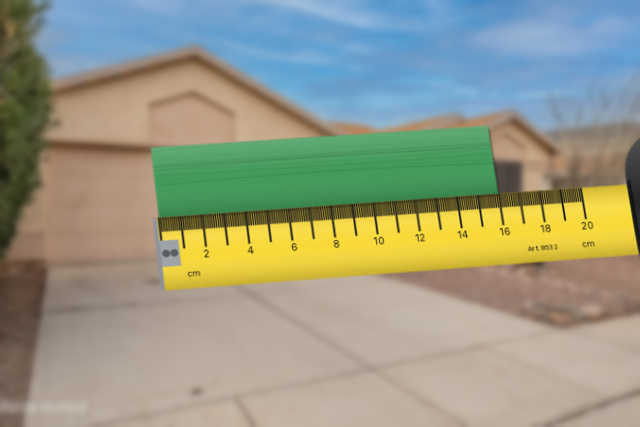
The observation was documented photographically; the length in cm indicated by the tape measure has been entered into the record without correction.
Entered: 16 cm
